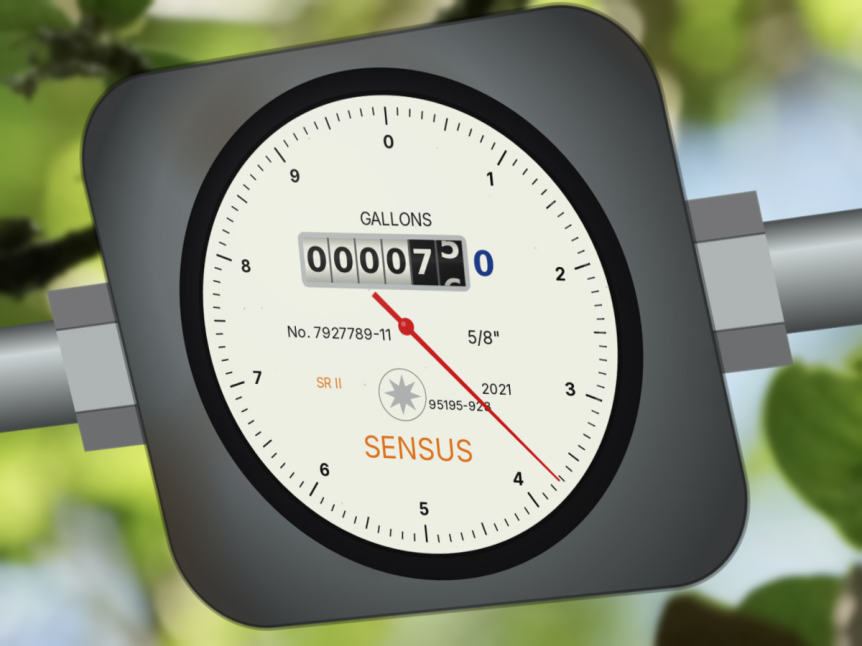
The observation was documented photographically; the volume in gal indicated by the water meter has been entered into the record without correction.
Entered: 753.7 gal
